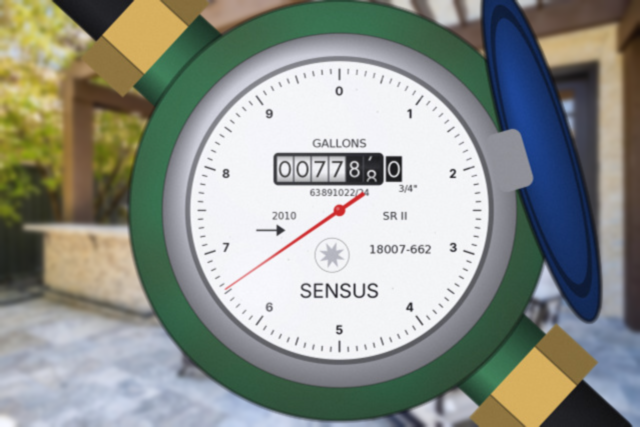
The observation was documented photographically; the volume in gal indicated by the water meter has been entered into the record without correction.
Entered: 77876.5 gal
